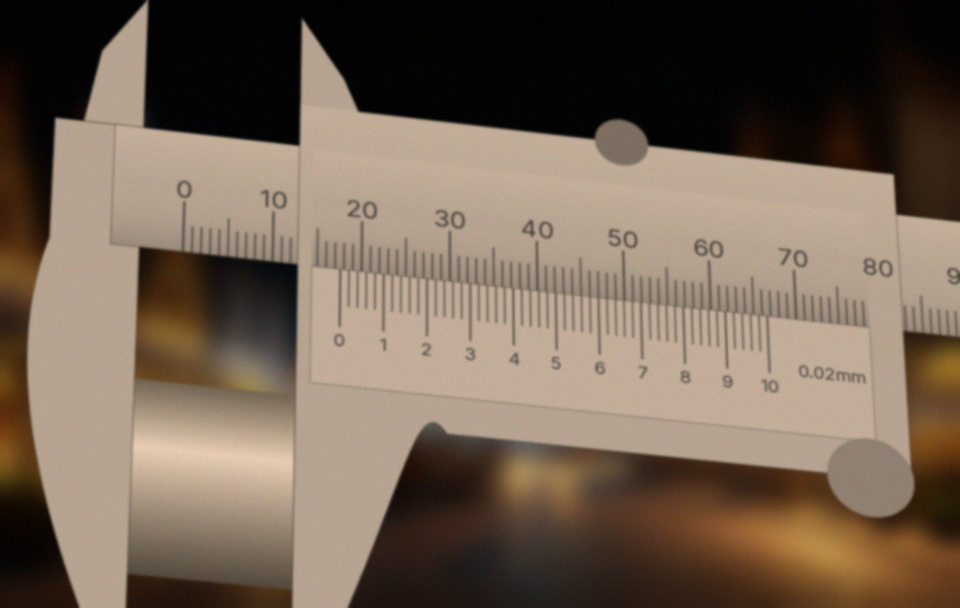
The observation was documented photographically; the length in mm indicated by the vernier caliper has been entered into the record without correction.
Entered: 17.6 mm
